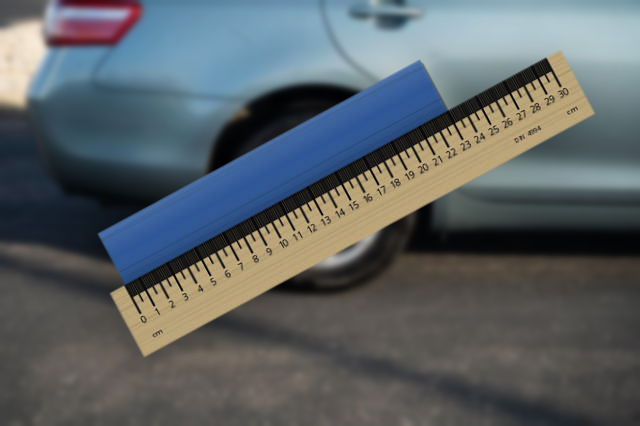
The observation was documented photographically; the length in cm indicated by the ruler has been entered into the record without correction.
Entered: 23 cm
